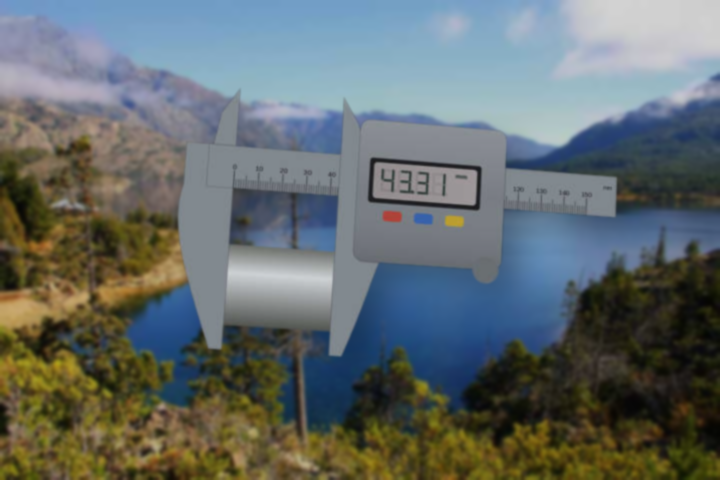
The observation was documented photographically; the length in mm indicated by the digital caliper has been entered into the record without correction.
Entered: 43.31 mm
